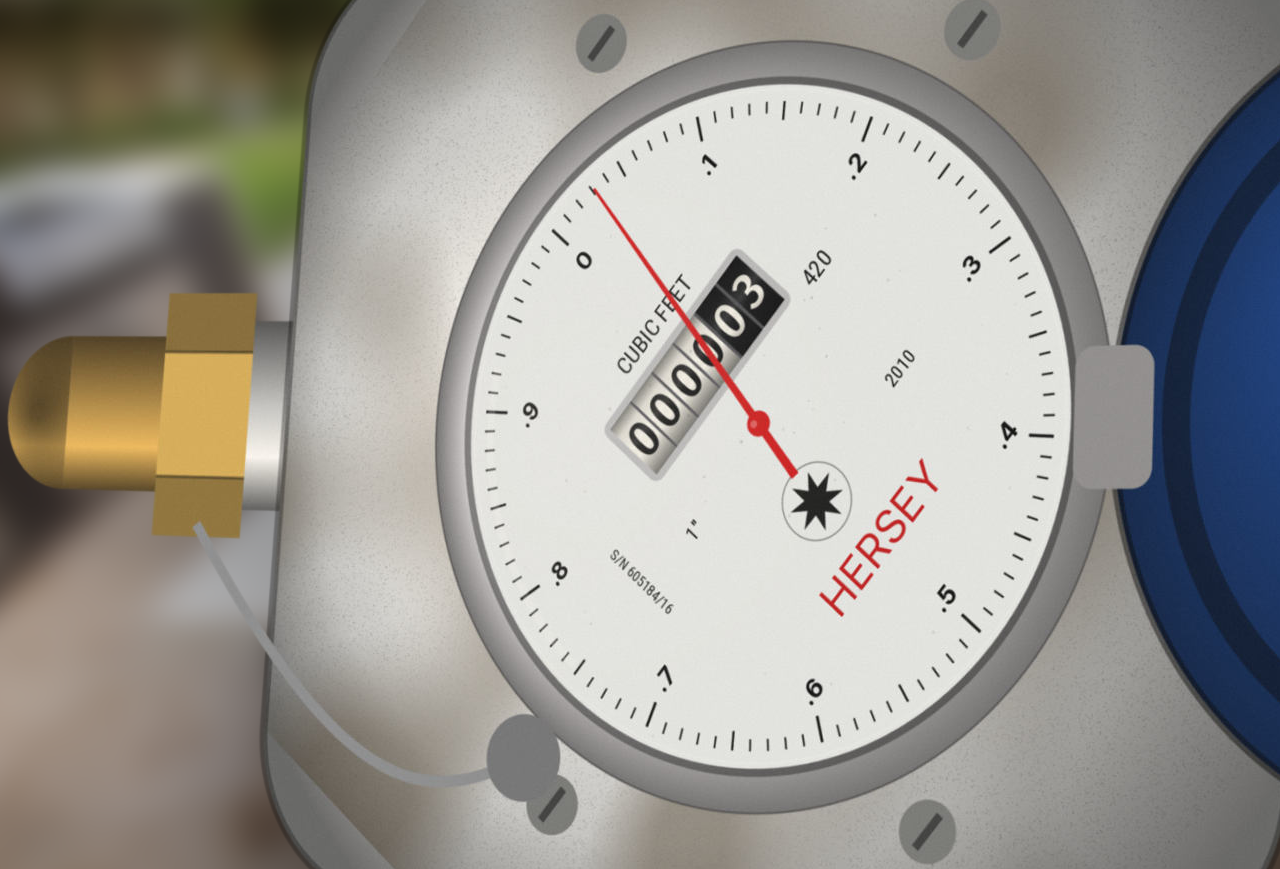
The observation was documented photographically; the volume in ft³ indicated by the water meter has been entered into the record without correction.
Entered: 3.03 ft³
